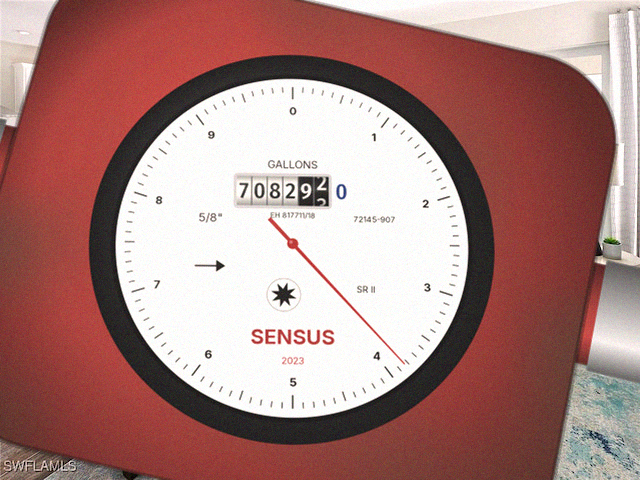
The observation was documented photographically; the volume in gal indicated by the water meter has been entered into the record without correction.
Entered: 7082923.8 gal
